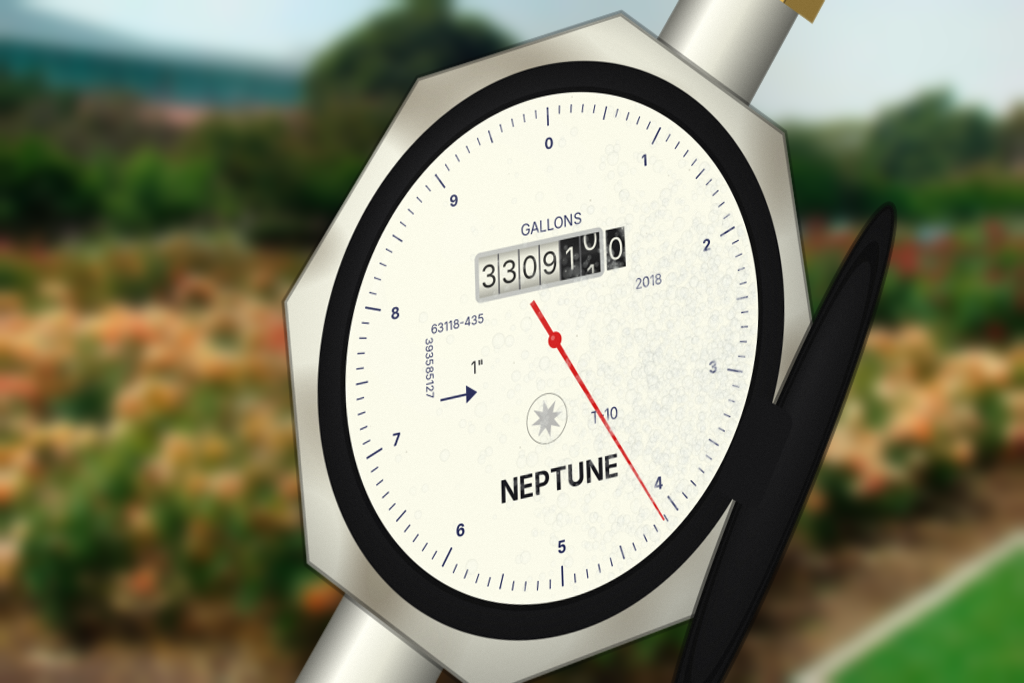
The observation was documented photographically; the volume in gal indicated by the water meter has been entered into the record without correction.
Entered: 3309104.1 gal
